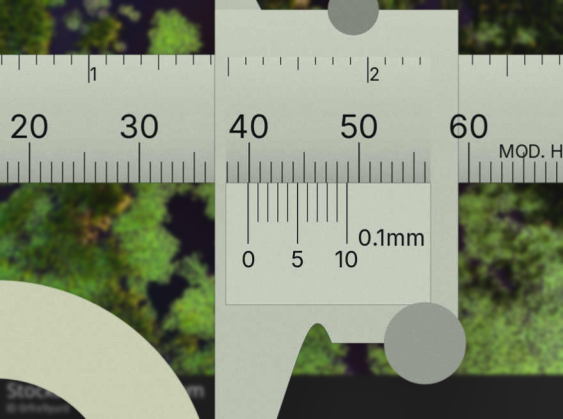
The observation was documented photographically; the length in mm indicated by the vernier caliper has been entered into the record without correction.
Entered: 39.9 mm
